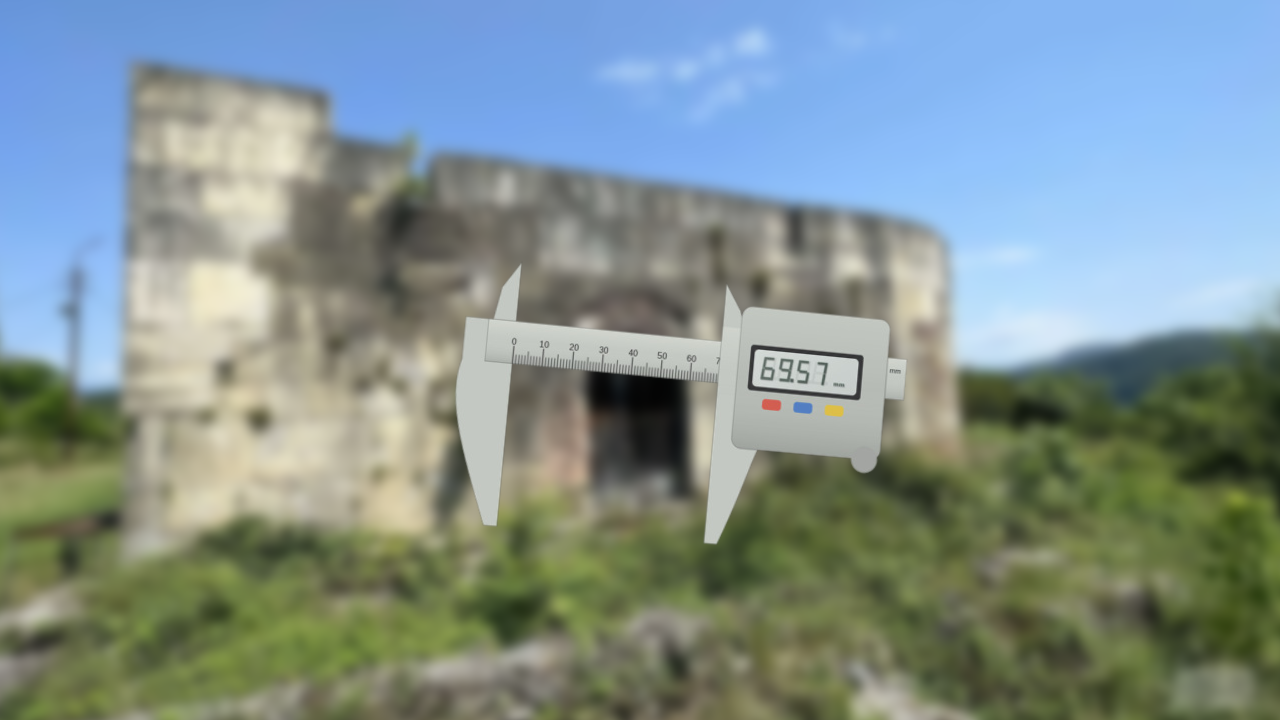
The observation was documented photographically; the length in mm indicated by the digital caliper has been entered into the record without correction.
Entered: 69.57 mm
